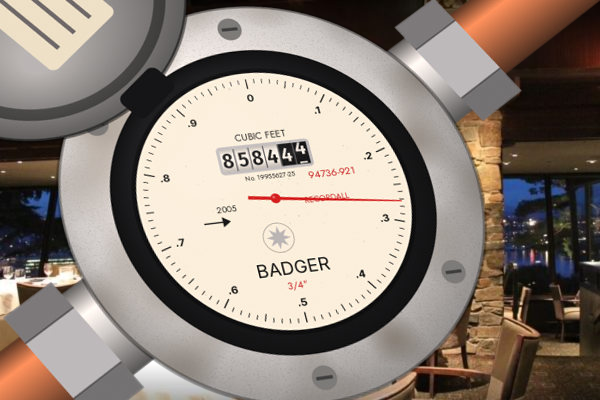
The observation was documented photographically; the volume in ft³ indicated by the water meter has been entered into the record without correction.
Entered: 858444.27 ft³
